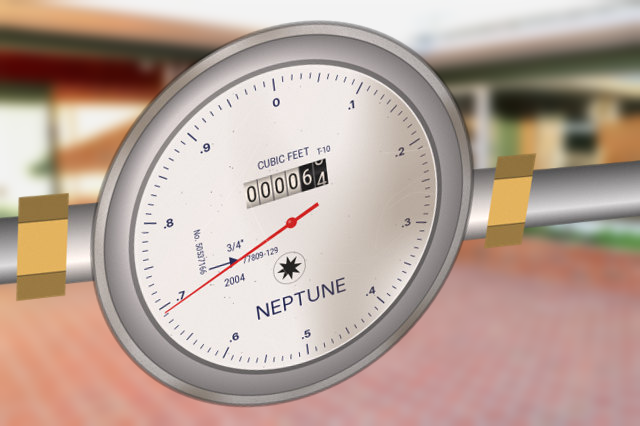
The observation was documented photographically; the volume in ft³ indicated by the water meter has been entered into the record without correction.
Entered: 63.69 ft³
